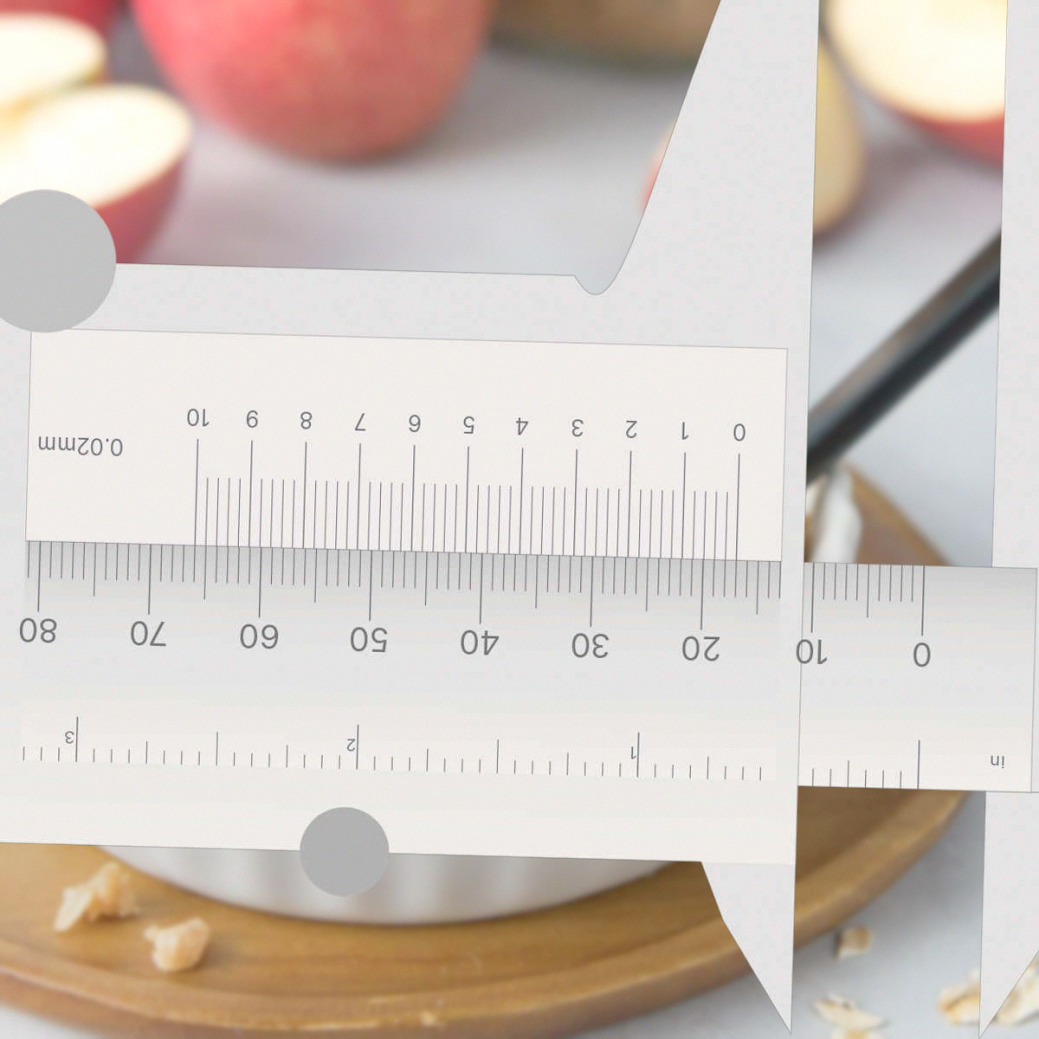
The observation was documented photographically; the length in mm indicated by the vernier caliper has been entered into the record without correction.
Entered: 17.0 mm
